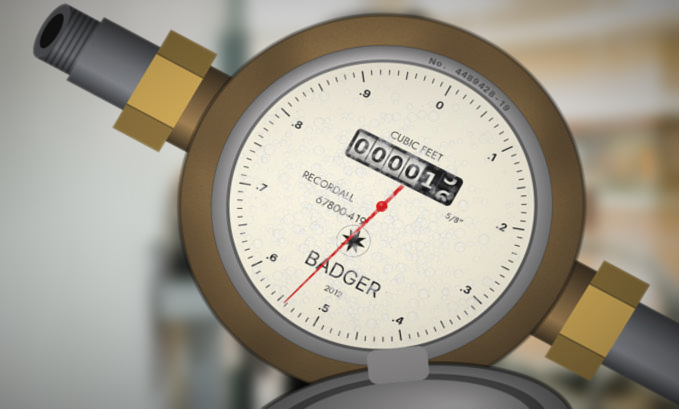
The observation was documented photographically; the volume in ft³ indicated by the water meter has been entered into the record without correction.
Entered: 15.54 ft³
